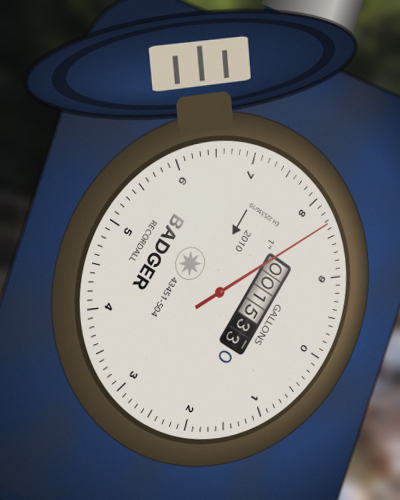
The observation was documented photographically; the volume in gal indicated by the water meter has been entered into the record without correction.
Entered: 15328.3 gal
